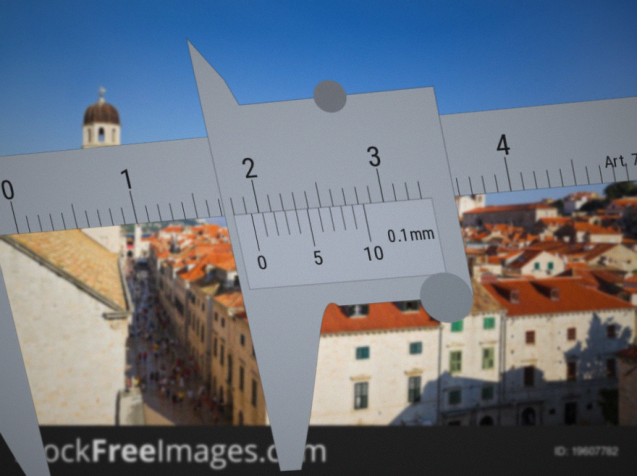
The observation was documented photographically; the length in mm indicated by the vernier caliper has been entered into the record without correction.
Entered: 19.4 mm
